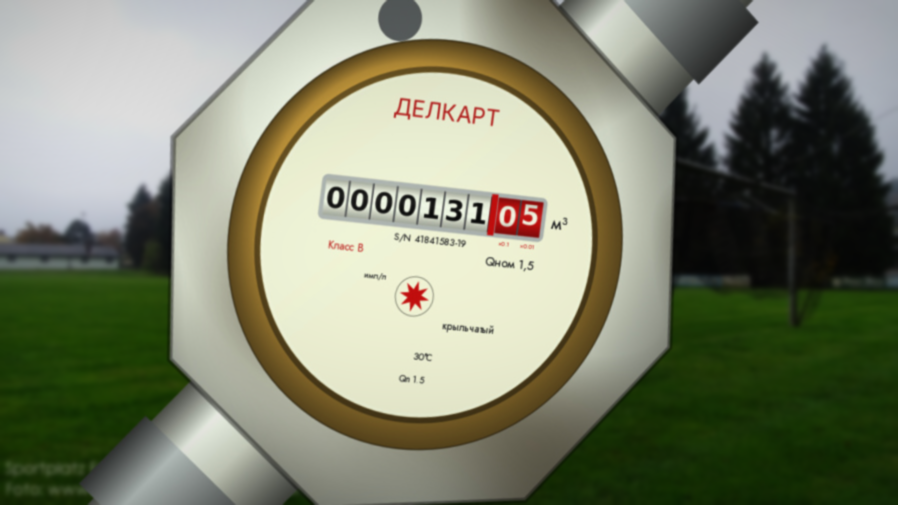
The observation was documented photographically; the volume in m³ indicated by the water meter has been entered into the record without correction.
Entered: 131.05 m³
